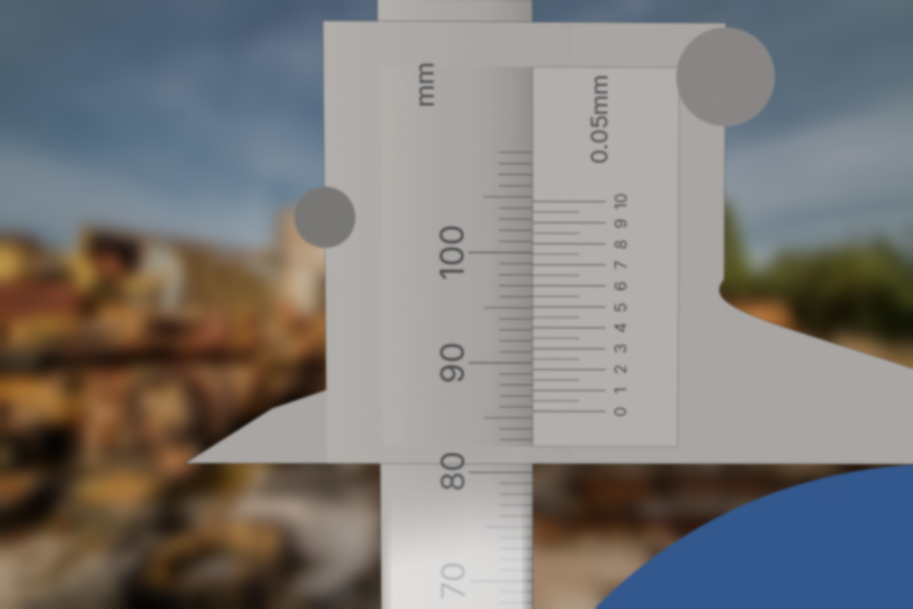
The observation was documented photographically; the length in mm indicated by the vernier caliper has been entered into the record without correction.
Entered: 85.6 mm
